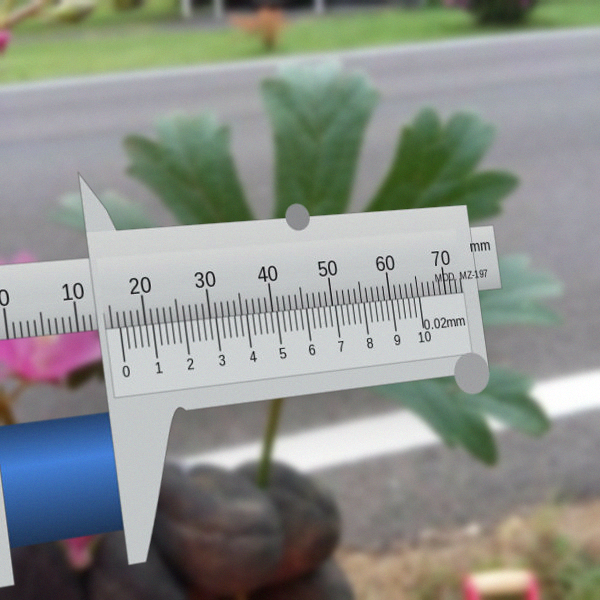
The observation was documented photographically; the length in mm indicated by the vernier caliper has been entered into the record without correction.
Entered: 16.2 mm
